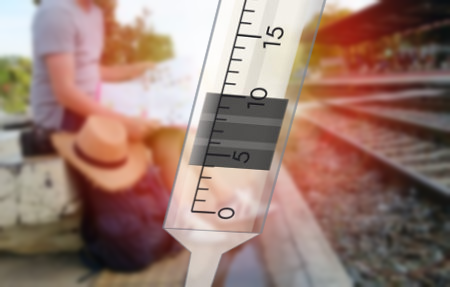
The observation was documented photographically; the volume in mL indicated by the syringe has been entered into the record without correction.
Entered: 4 mL
